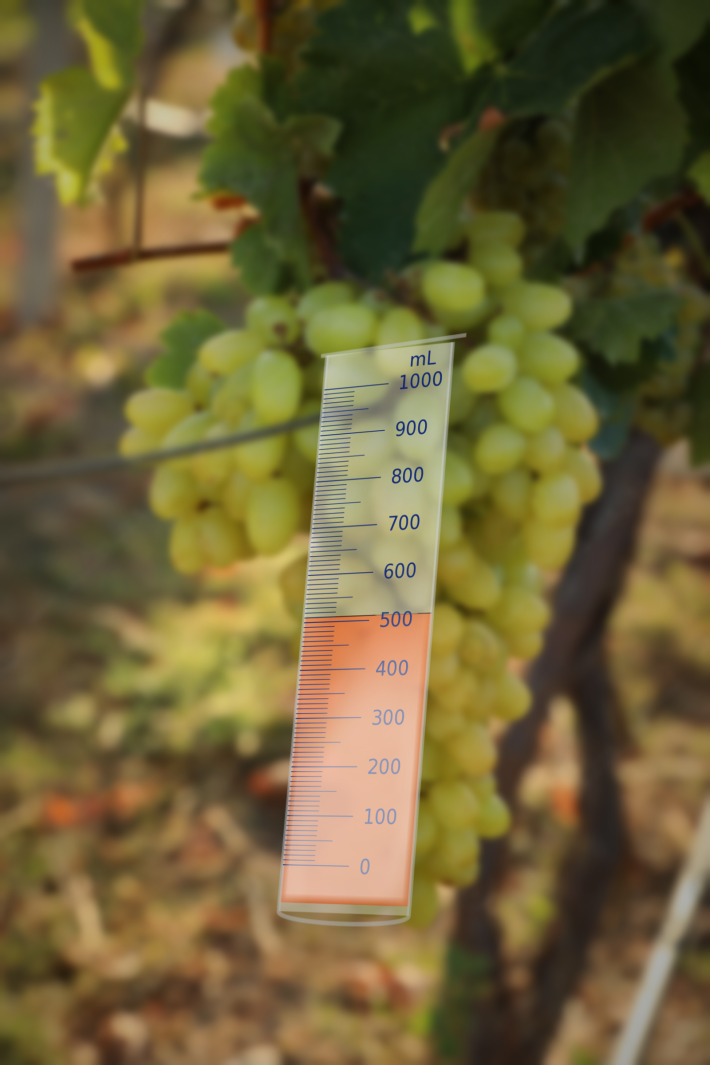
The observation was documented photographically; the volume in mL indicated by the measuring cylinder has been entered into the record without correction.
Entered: 510 mL
